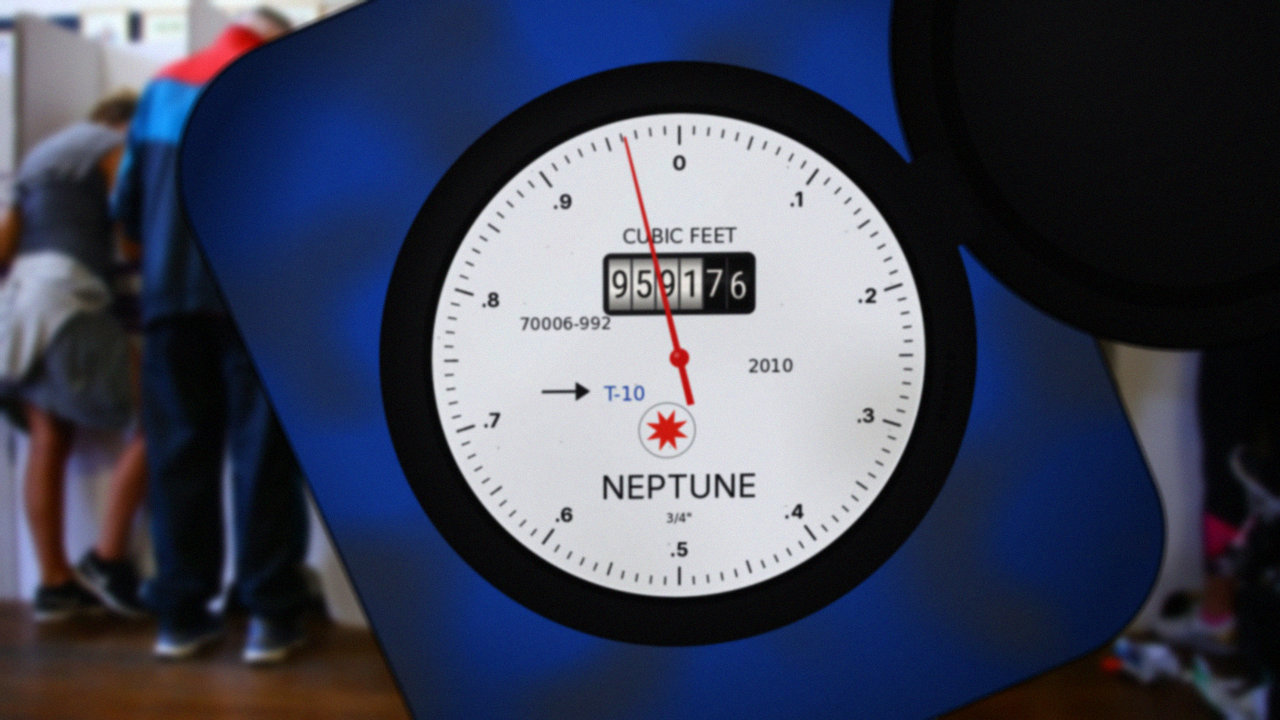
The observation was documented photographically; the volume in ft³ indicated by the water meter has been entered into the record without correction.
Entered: 959175.96 ft³
